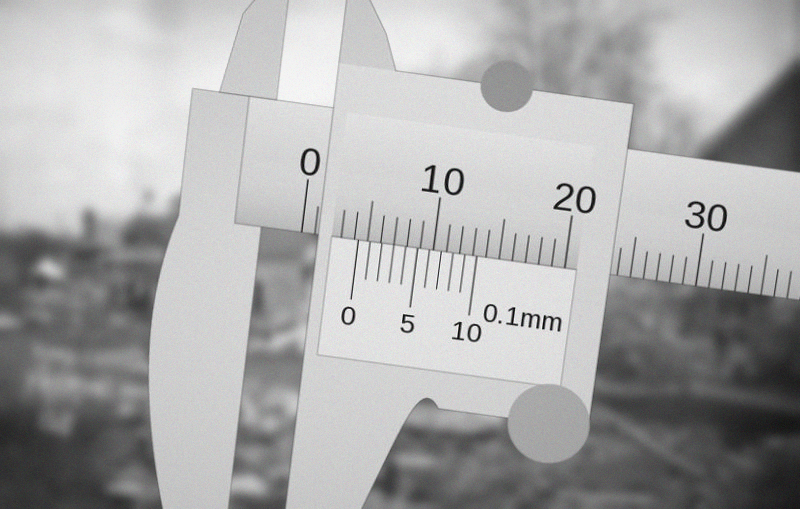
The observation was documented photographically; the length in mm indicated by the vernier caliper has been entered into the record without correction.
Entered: 4.3 mm
